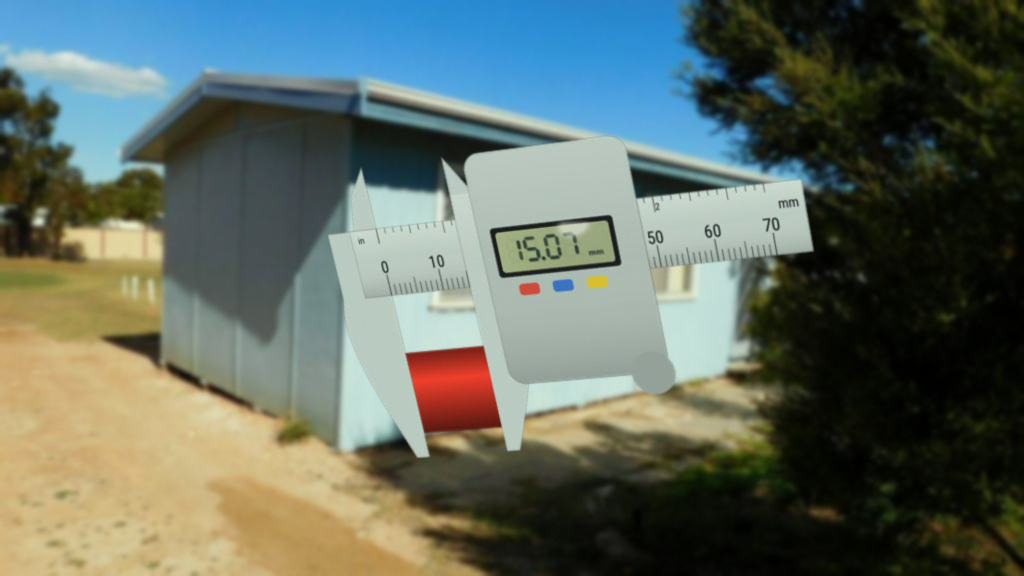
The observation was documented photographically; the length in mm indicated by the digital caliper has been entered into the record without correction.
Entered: 15.07 mm
